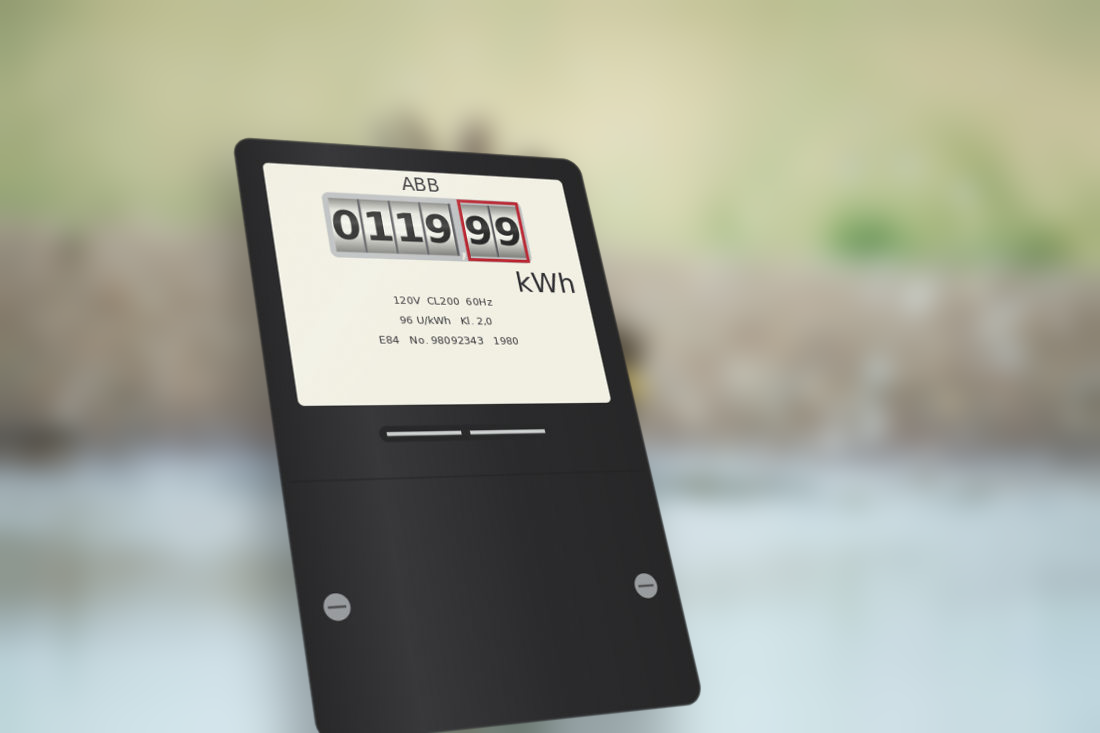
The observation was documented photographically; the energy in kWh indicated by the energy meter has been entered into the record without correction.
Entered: 119.99 kWh
